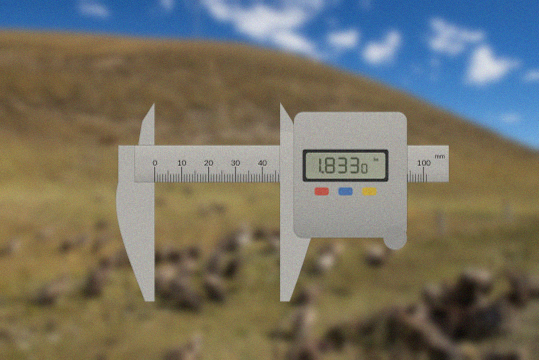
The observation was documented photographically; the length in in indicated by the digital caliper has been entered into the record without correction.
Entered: 1.8330 in
